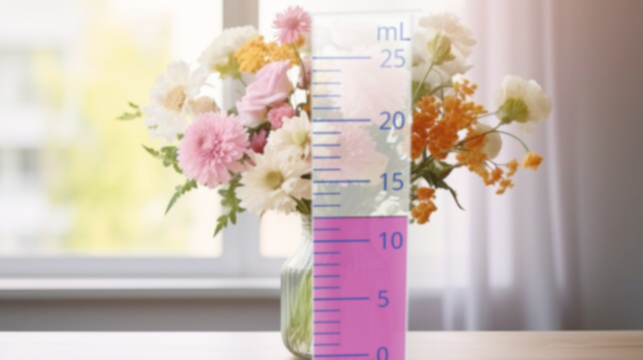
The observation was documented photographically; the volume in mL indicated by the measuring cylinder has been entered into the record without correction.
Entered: 12 mL
